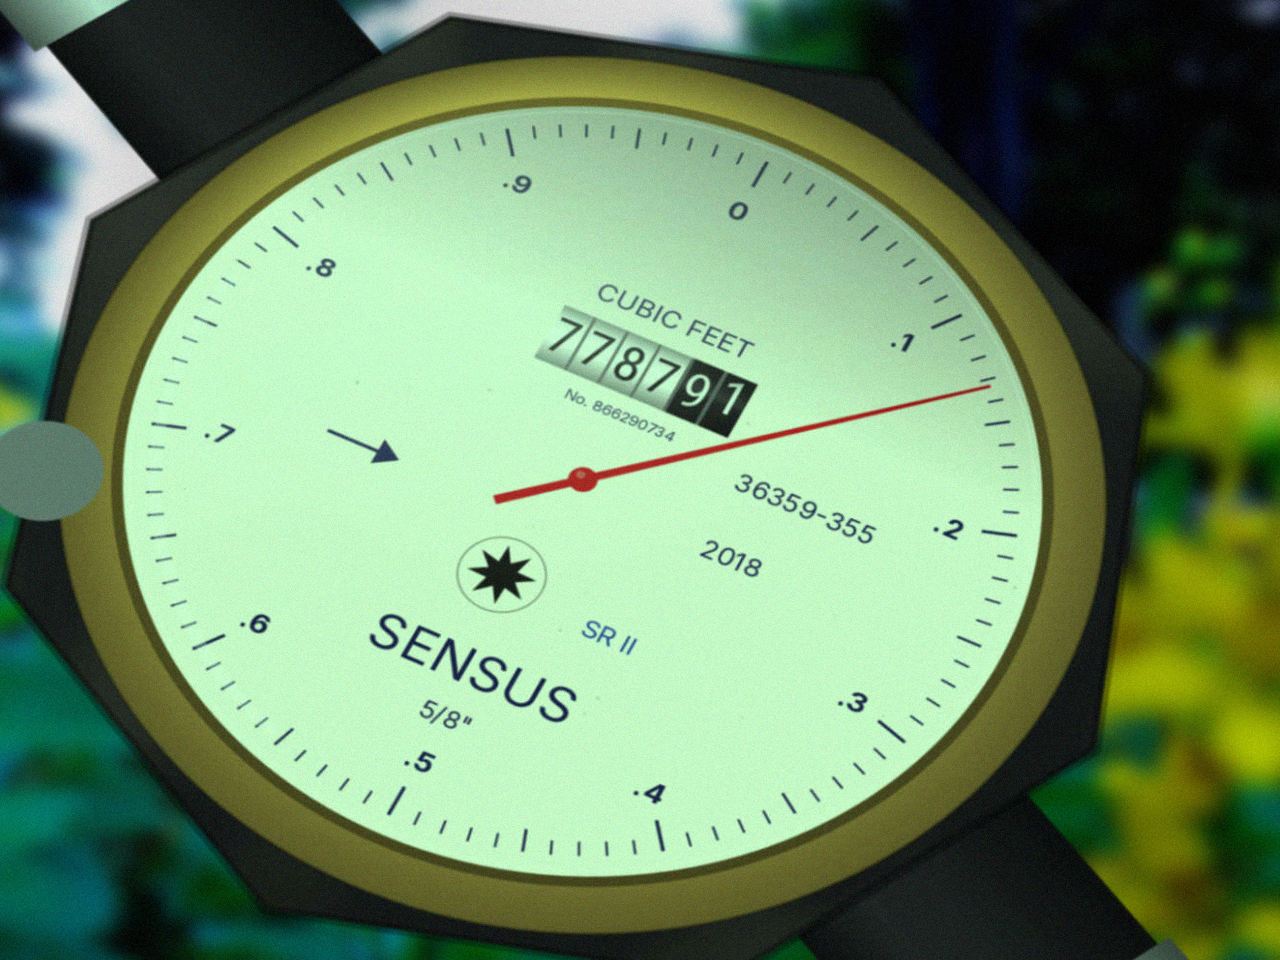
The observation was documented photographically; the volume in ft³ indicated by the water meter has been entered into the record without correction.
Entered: 778791.13 ft³
